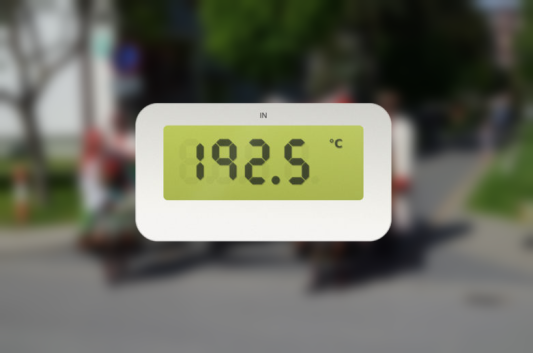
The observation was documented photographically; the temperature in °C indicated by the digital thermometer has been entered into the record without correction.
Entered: 192.5 °C
